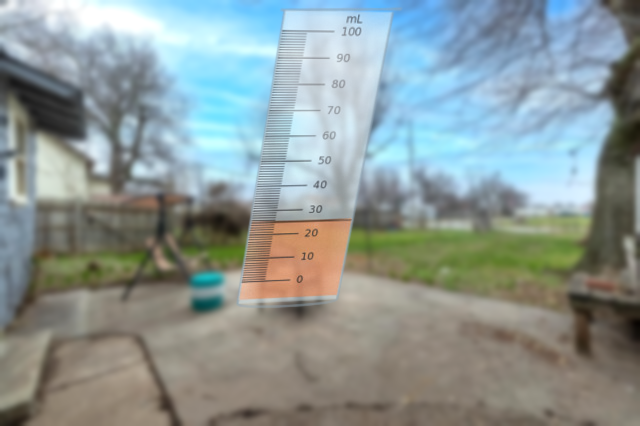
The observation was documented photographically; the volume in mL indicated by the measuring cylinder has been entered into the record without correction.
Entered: 25 mL
